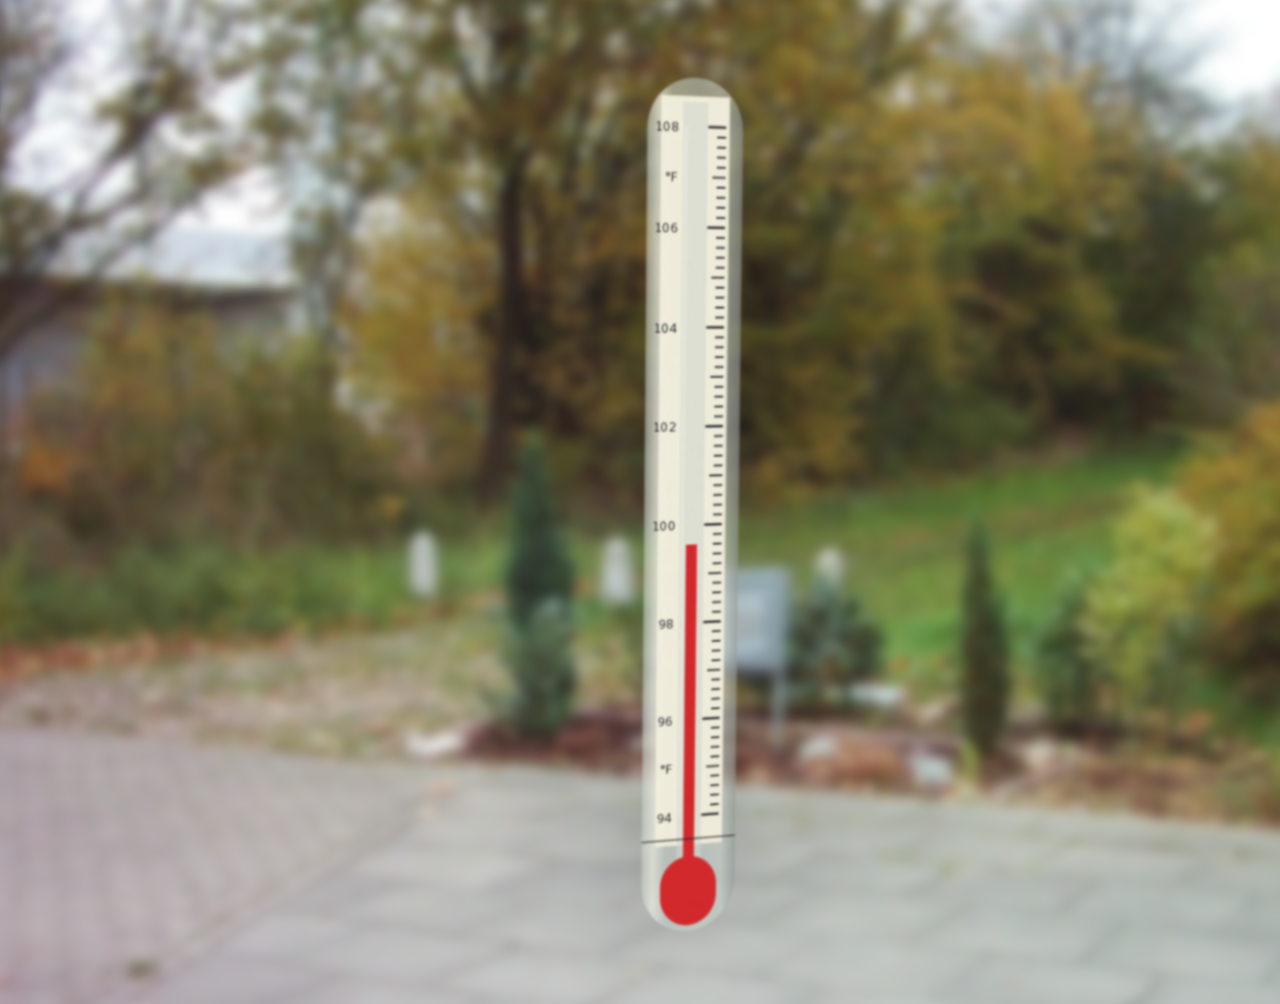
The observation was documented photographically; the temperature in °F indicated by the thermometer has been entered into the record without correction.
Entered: 99.6 °F
